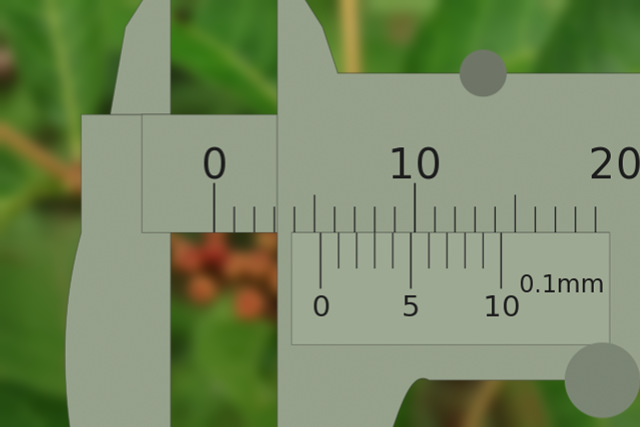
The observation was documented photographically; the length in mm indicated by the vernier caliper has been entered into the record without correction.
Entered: 5.3 mm
